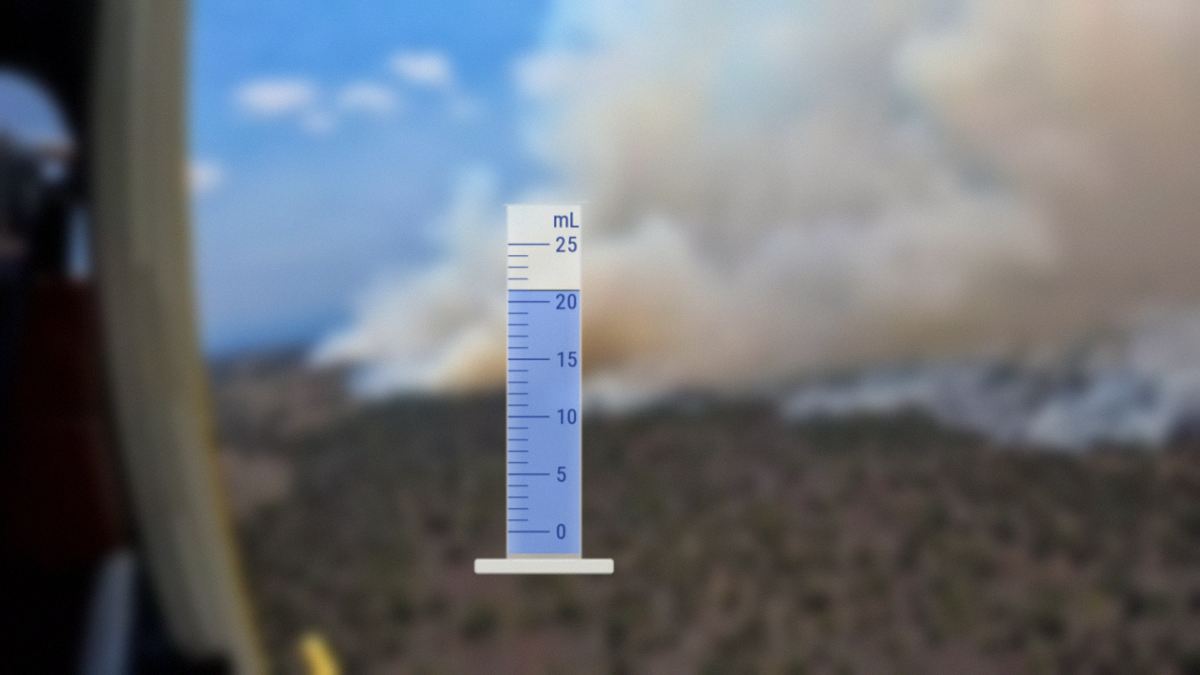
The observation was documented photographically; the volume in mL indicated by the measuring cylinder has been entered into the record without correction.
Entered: 21 mL
